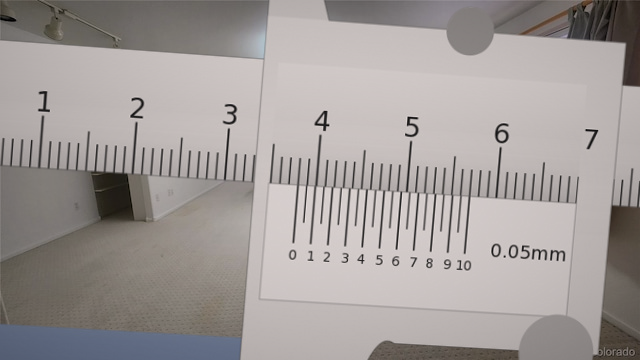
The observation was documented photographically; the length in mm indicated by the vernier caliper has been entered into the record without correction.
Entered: 38.0 mm
